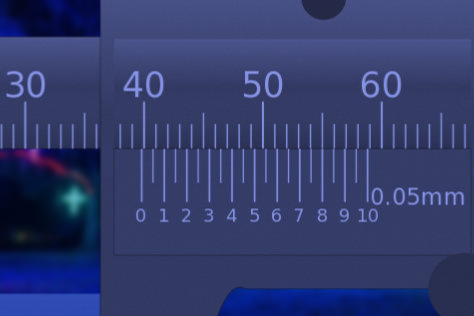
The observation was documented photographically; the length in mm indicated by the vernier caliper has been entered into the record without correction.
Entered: 39.8 mm
